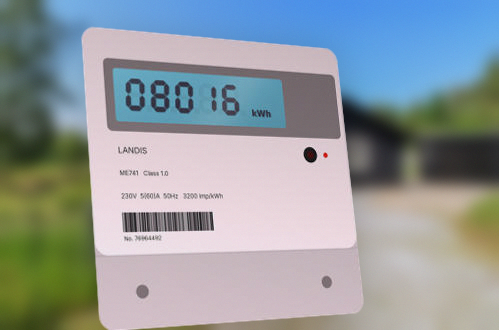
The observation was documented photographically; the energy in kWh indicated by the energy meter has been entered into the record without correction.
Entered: 8016 kWh
